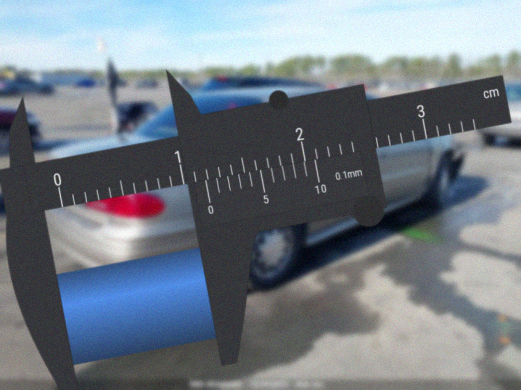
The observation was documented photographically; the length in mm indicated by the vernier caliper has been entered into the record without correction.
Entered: 11.8 mm
